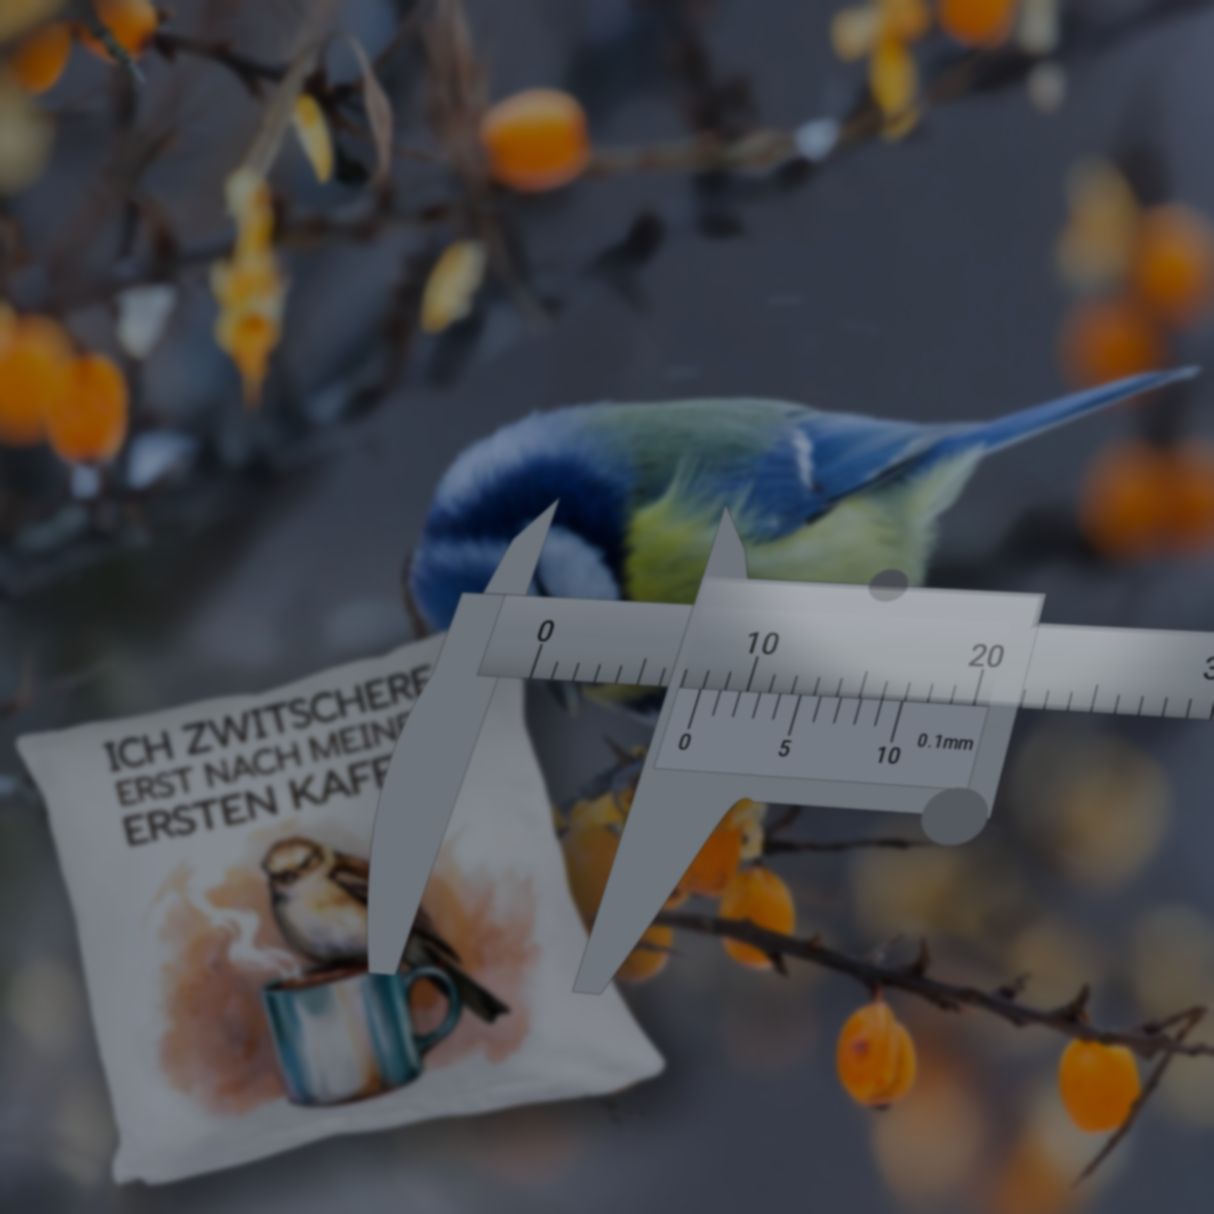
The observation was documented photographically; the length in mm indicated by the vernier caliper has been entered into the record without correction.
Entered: 7.9 mm
